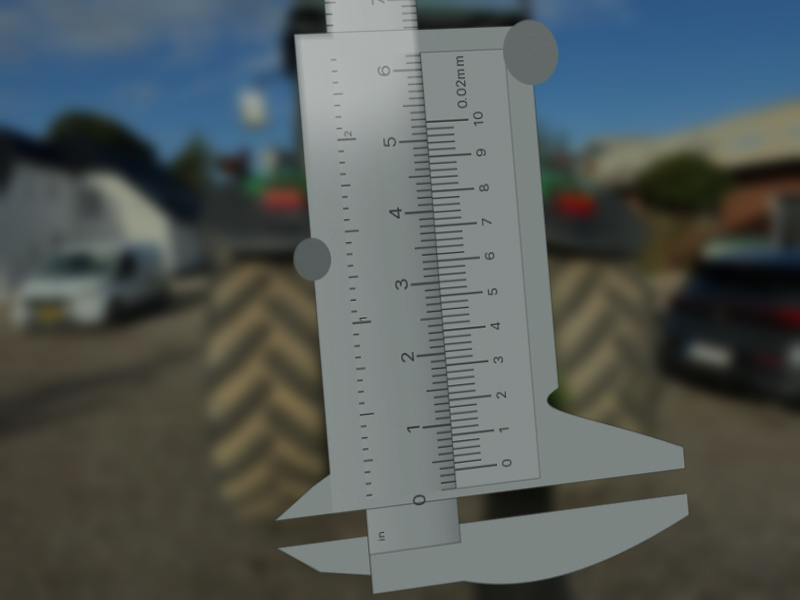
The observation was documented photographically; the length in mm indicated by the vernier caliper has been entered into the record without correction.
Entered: 3.6 mm
